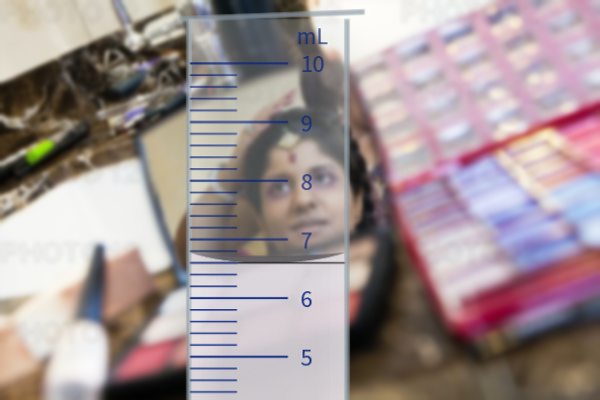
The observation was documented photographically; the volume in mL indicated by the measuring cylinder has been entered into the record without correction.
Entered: 6.6 mL
